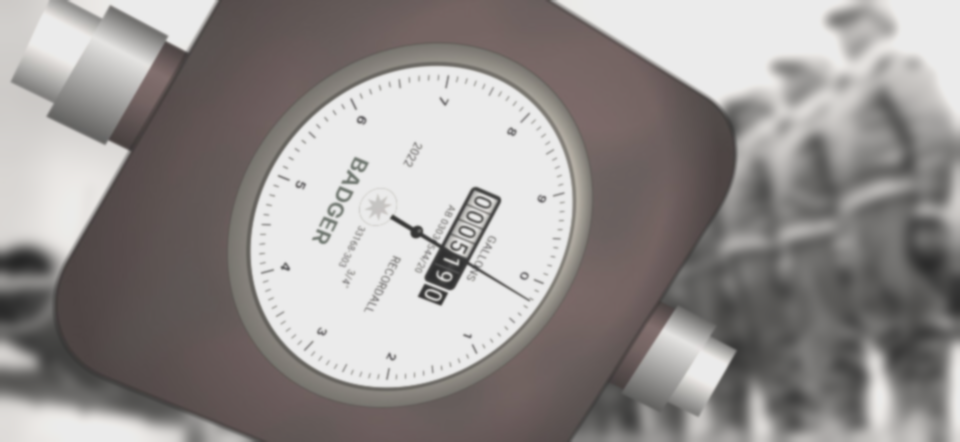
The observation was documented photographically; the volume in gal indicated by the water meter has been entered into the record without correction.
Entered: 5190.2 gal
